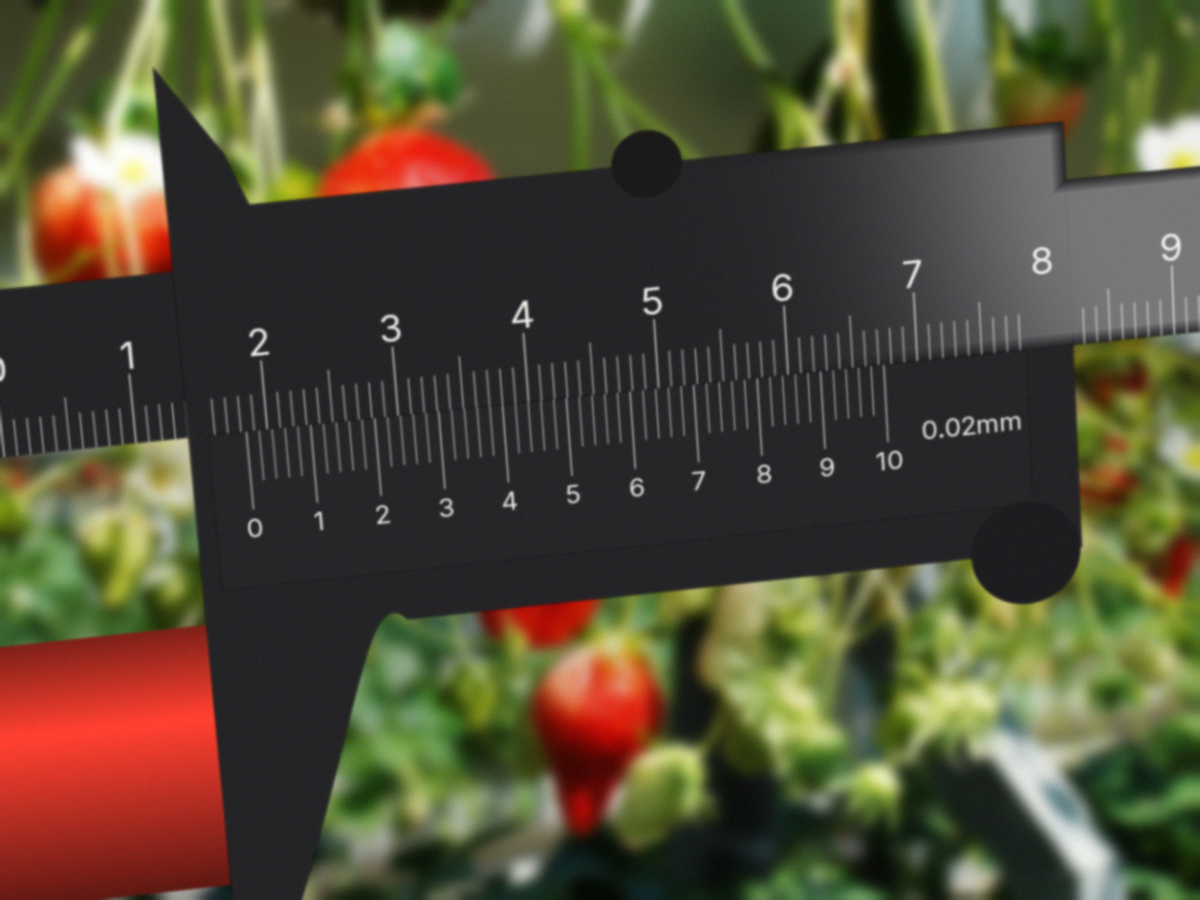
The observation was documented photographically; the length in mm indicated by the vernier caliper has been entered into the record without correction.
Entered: 18.4 mm
